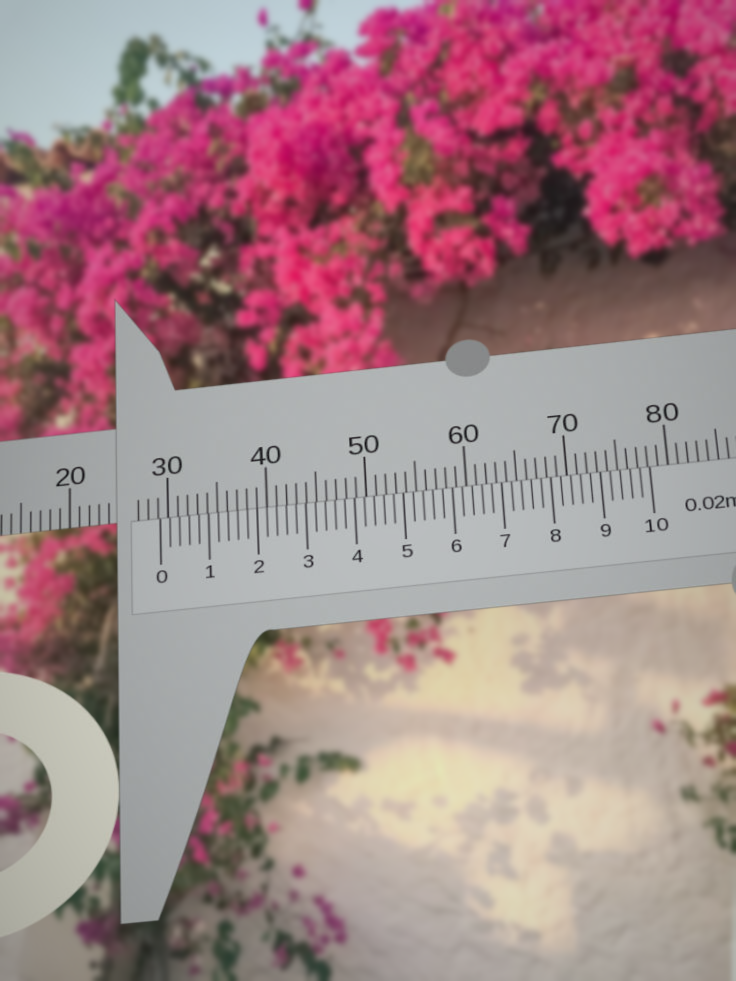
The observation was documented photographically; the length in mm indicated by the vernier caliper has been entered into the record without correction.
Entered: 29.2 mm
